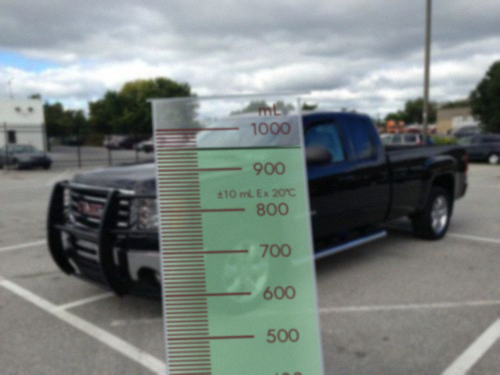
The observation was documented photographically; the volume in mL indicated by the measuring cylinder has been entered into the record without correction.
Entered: 950 mL
